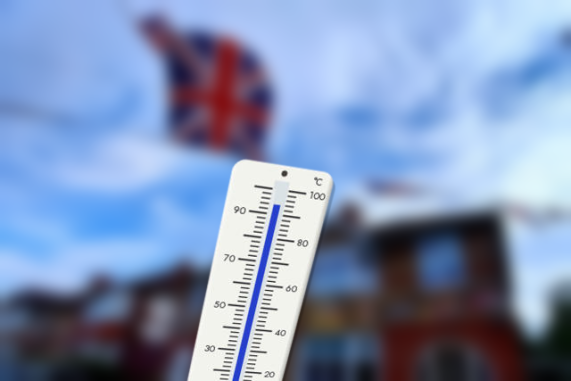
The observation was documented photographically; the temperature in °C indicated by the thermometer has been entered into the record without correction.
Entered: 94 °C
